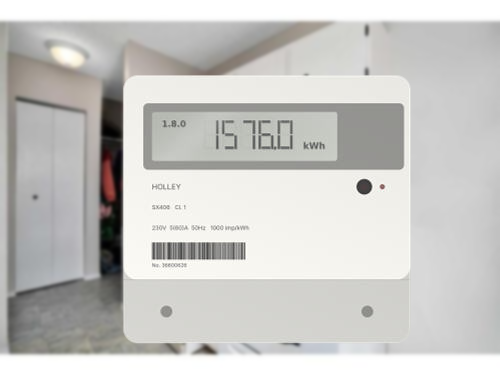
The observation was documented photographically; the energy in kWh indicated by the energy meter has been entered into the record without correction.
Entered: 1576.0 kWh
